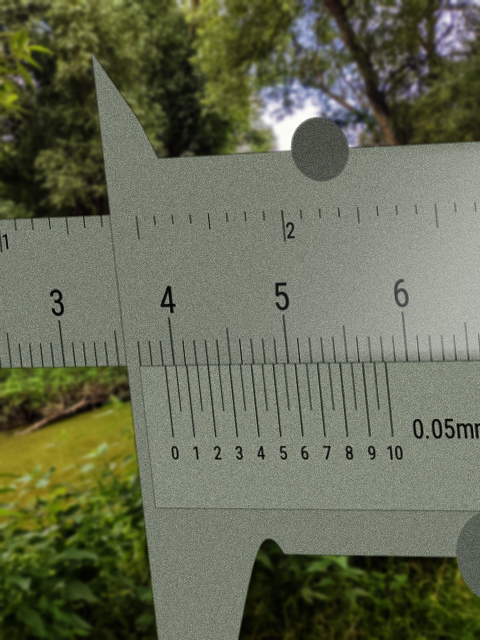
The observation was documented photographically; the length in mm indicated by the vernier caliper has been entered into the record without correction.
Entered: 39.2 mm
